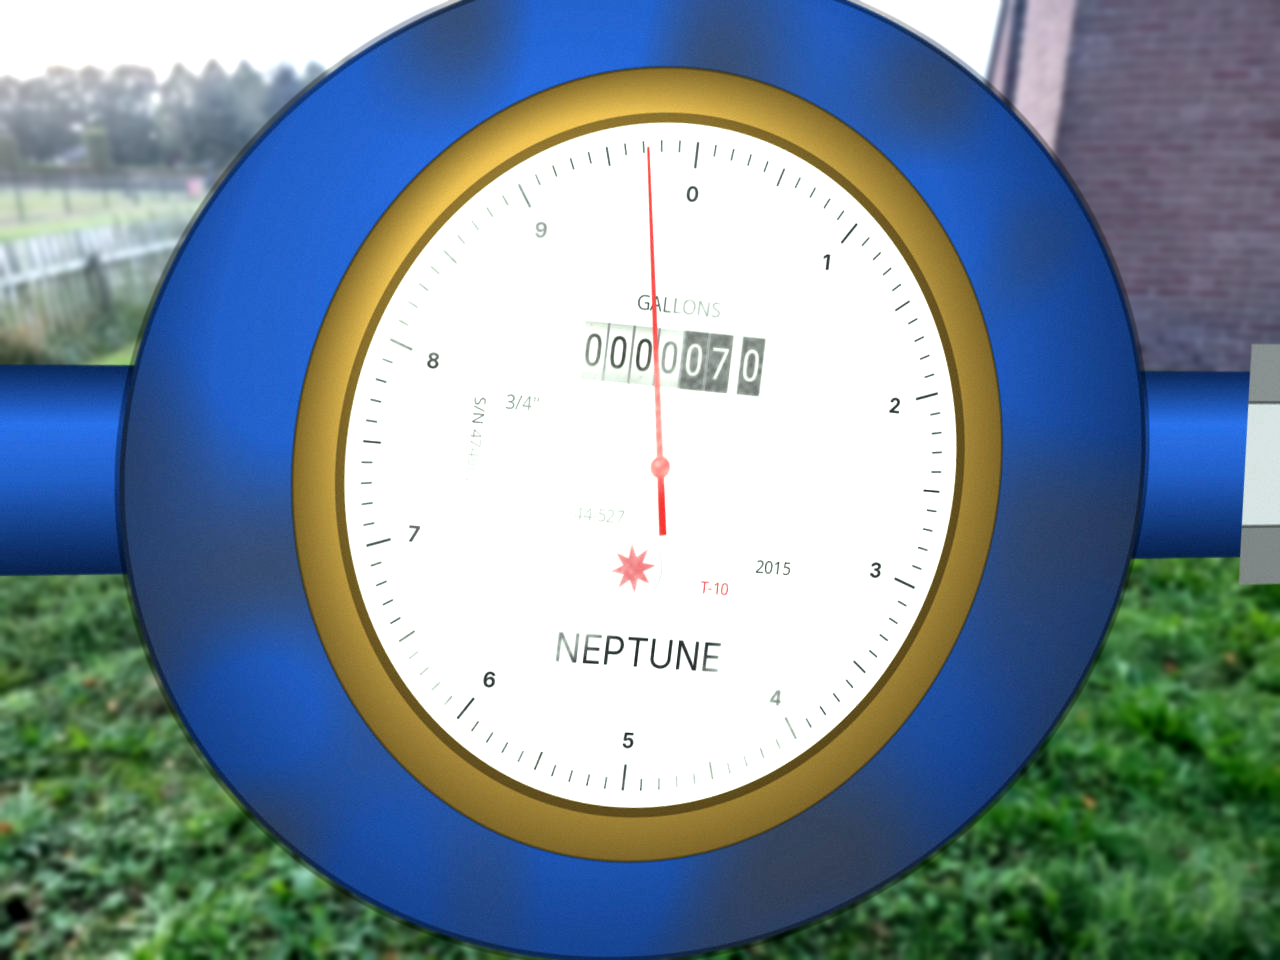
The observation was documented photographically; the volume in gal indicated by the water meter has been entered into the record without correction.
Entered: 69.7 gal
